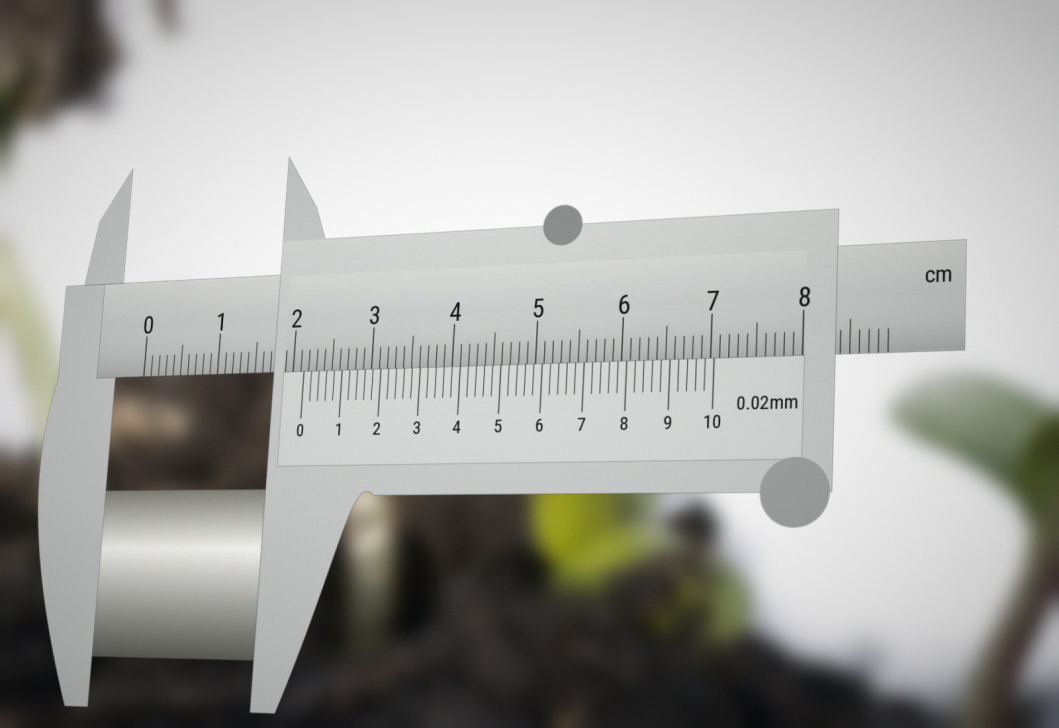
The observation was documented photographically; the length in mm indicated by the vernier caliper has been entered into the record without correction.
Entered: 21.4 mm
